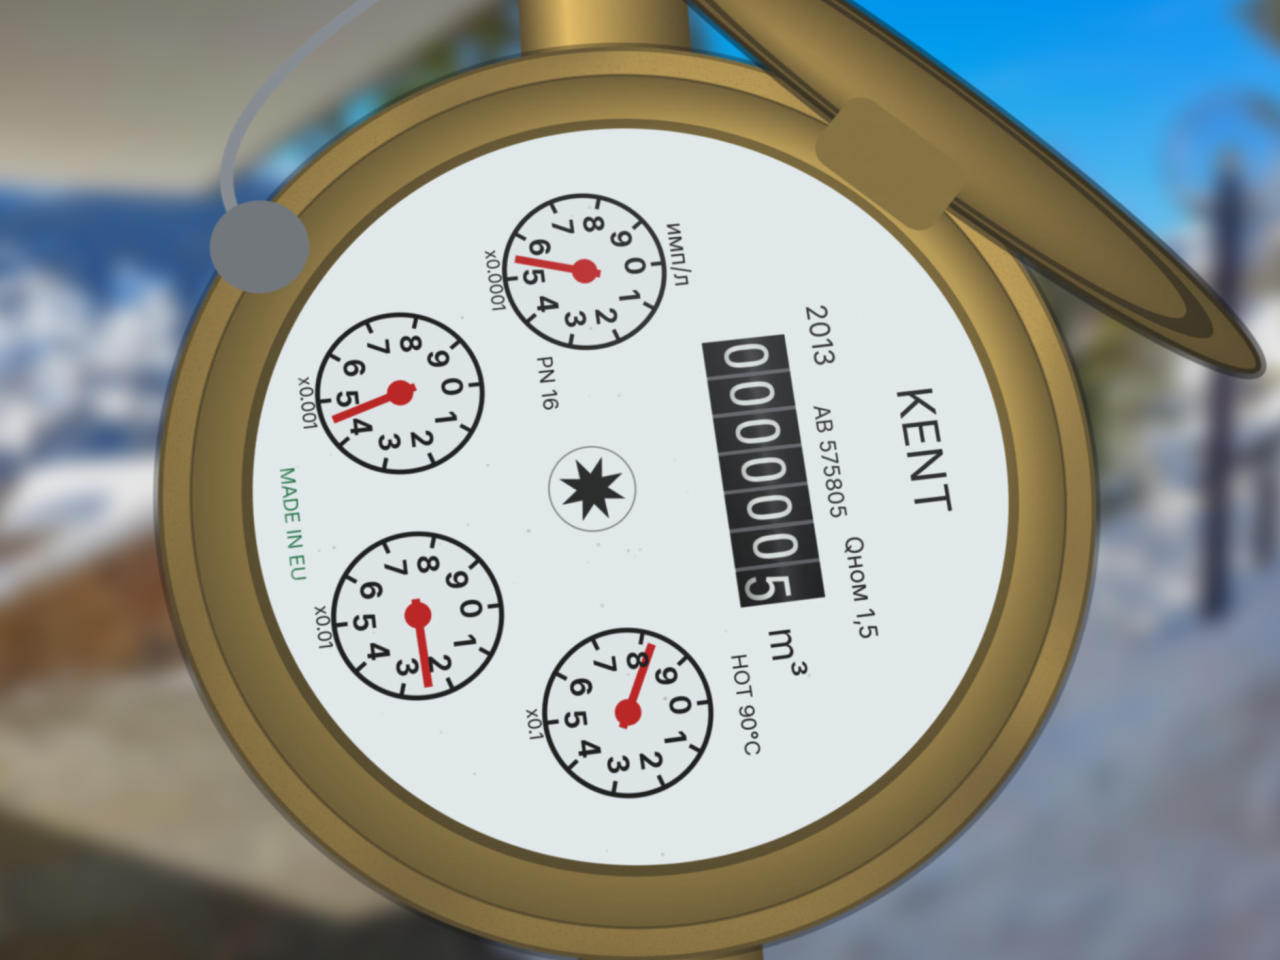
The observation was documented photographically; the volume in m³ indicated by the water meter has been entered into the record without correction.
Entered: 4.8245 m³
